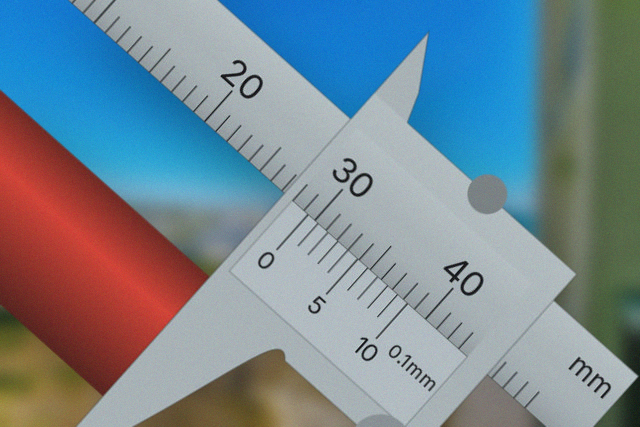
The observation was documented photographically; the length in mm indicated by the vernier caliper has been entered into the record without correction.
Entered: 29.4 mm
